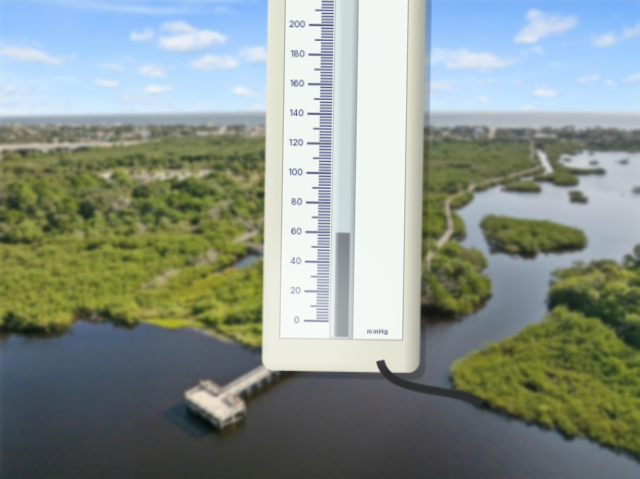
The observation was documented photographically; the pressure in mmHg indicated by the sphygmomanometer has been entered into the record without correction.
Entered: 60 mmHg
